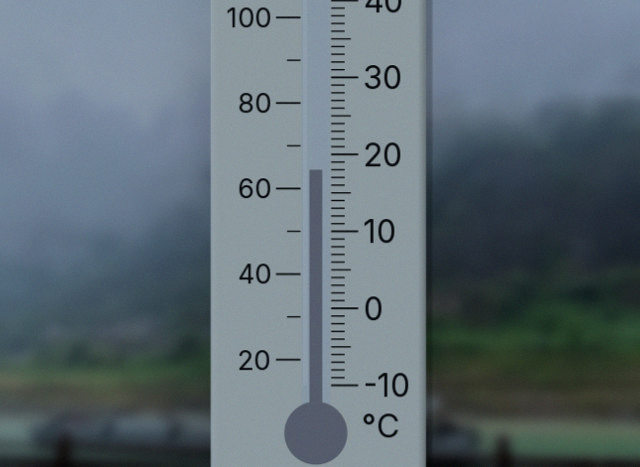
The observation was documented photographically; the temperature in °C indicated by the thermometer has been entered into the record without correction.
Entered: 18 °C
